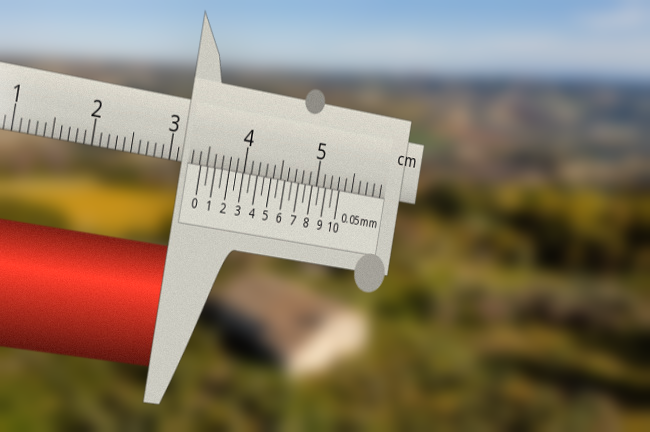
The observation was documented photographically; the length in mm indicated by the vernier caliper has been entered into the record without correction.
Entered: 34.2 mm
